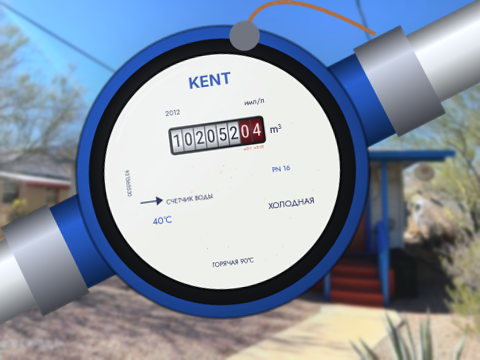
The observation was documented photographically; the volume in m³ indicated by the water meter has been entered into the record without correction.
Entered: 102052.04 m³
